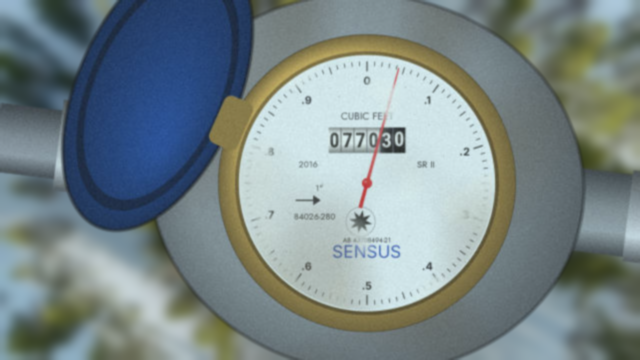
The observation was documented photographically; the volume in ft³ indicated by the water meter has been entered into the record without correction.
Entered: 77030.04 ft³
